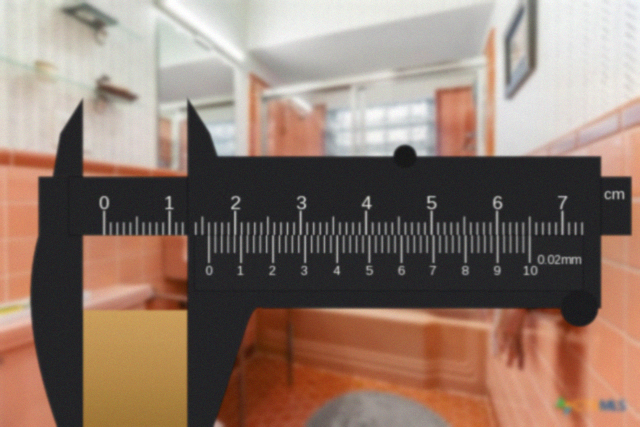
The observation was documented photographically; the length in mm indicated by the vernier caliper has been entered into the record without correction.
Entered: 16.0 mm
